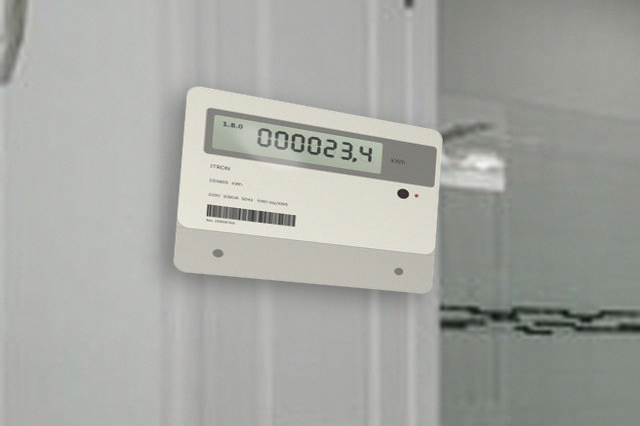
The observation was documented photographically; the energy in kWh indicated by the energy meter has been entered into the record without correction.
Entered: 23.4 kWh
